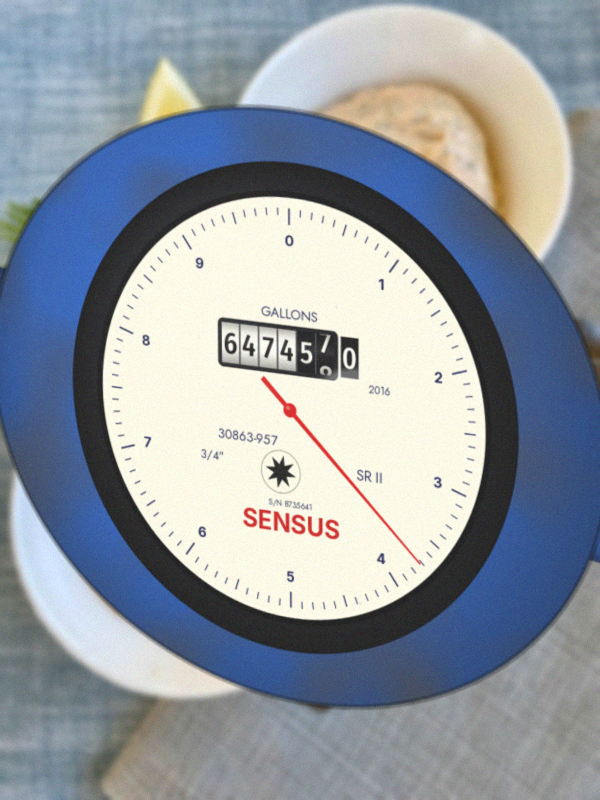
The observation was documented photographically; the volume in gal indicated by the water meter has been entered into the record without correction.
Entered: 6474573.7 gal
